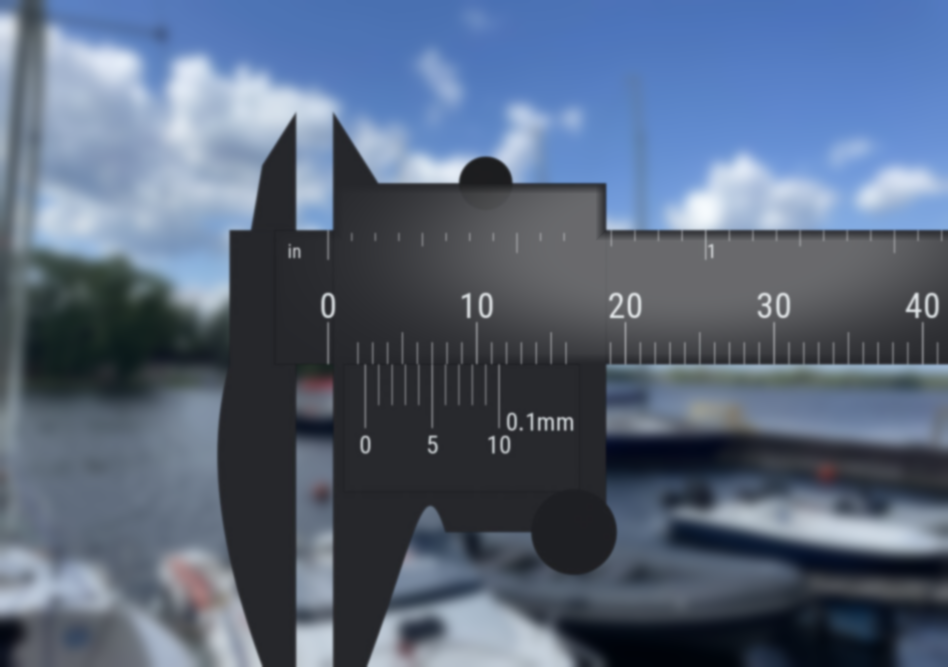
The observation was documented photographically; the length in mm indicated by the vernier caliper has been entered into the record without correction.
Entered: 2.5 mm
